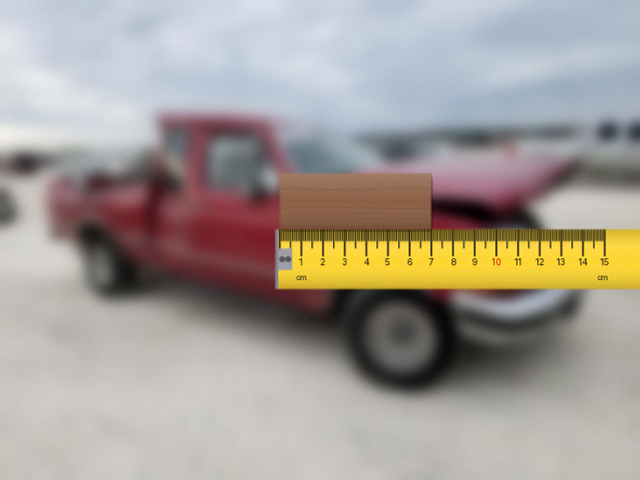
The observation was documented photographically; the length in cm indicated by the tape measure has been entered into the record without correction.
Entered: 7 cm
